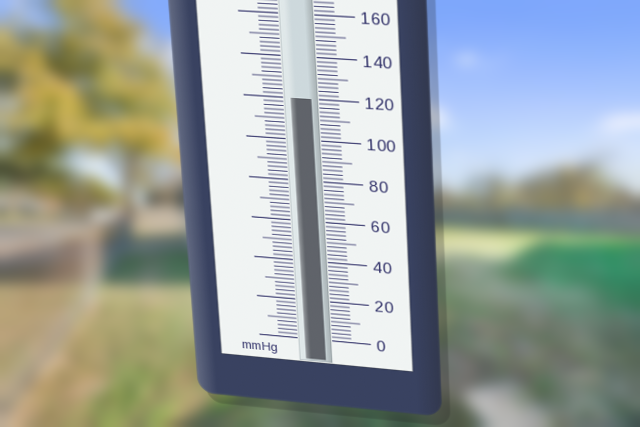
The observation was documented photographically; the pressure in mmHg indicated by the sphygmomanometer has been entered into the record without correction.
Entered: 120 mmHg
